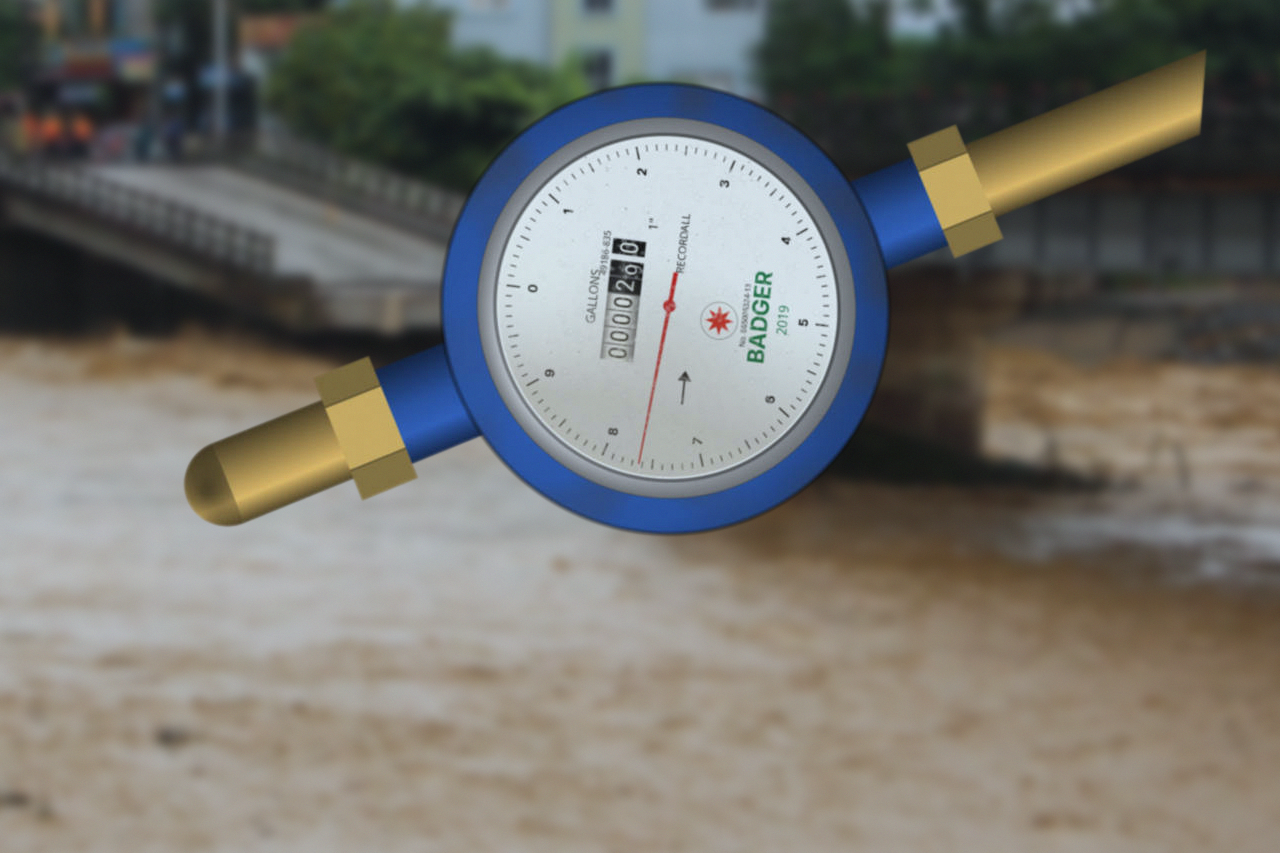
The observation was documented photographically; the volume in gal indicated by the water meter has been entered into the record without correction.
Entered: 287.6 gal
